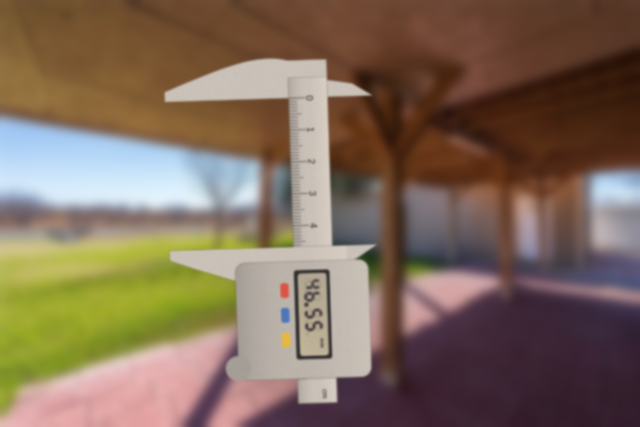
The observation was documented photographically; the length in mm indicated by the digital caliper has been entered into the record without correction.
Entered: 46.55 mm
